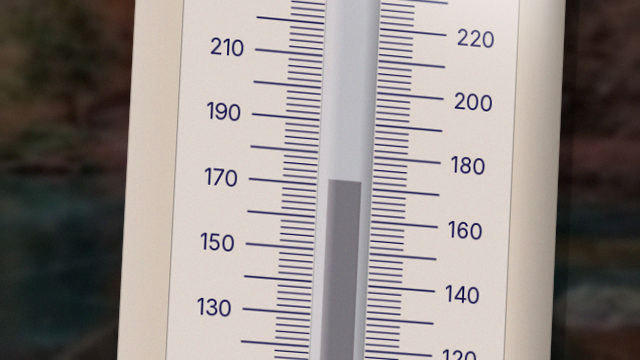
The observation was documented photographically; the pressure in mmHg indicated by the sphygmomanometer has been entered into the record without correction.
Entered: 172 mmHg
